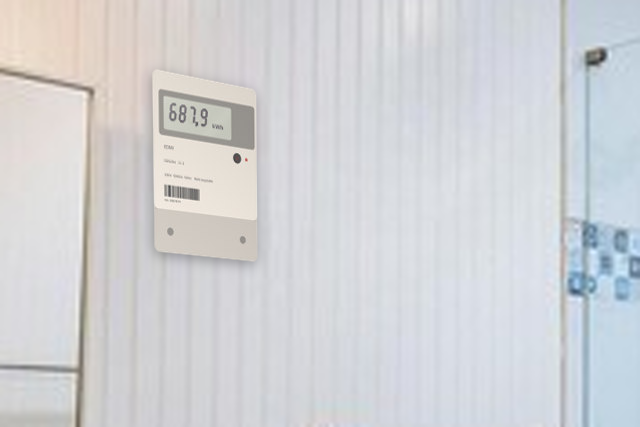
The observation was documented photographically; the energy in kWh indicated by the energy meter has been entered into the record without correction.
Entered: 687.9 kWh
